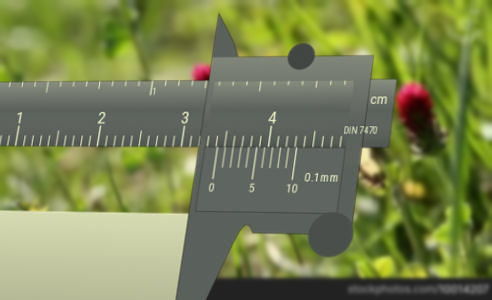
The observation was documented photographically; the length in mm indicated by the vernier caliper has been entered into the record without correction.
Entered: 34.2 mm
